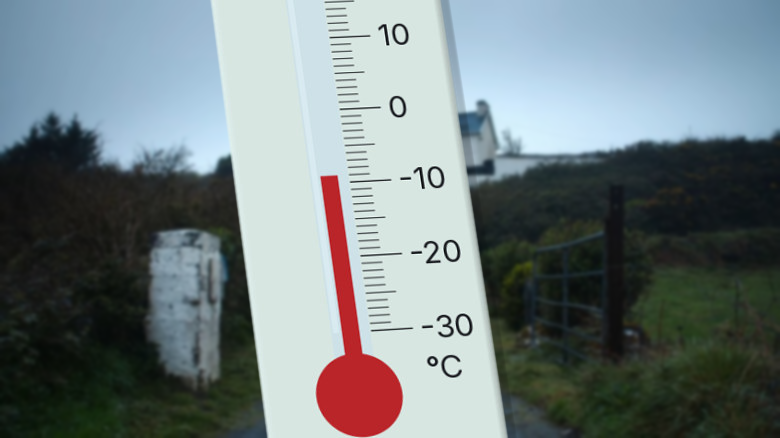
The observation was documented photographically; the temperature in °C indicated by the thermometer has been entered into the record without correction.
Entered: -9 °C
